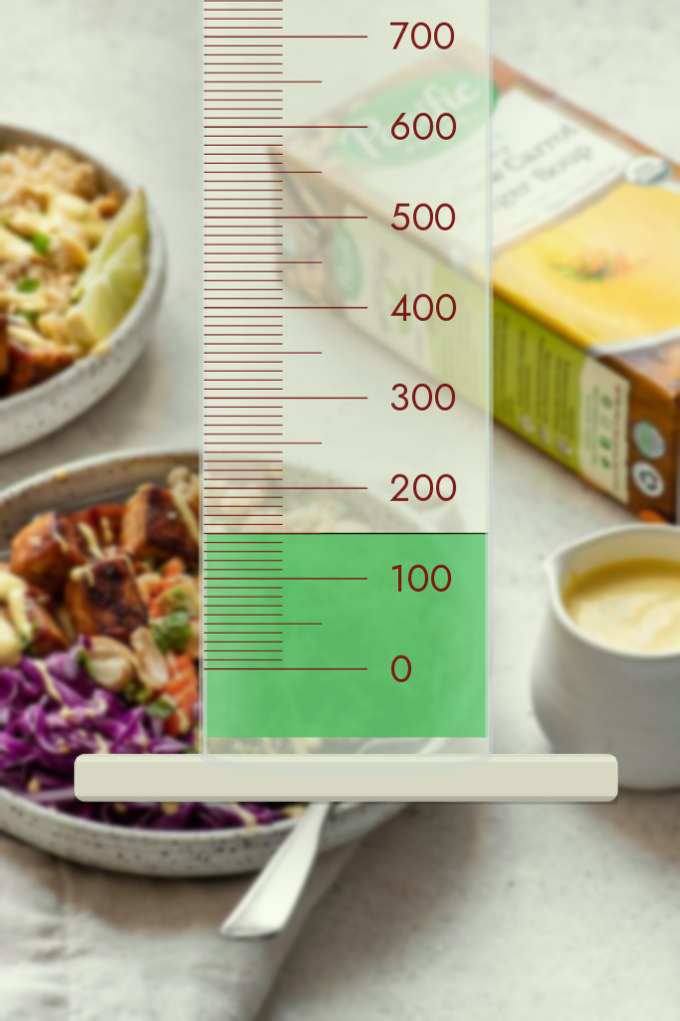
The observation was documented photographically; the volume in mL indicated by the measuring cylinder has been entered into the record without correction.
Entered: 150 mL
